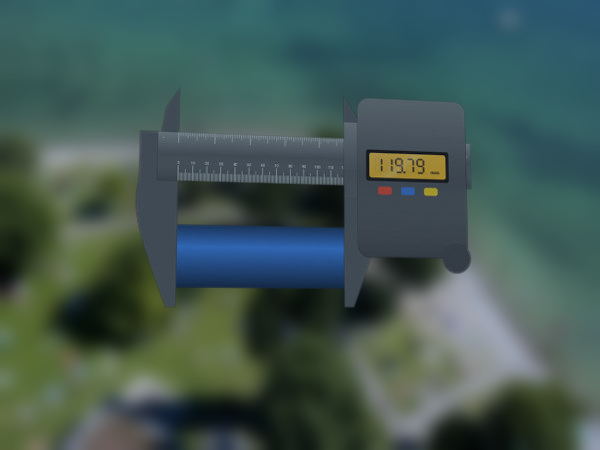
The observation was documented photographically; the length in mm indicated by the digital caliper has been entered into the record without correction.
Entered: 119.79 mm
